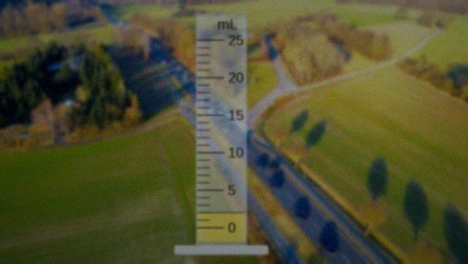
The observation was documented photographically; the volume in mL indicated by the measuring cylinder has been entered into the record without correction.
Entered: 2 mL
